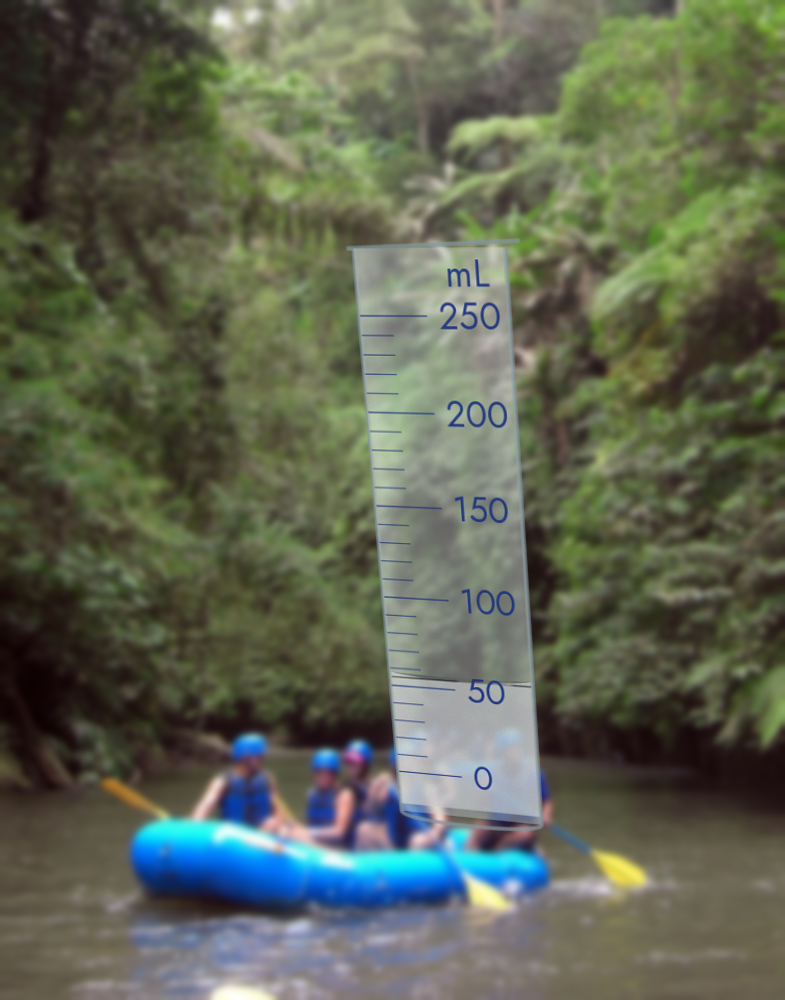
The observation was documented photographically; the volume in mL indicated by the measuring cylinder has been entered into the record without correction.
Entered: 55 mL
